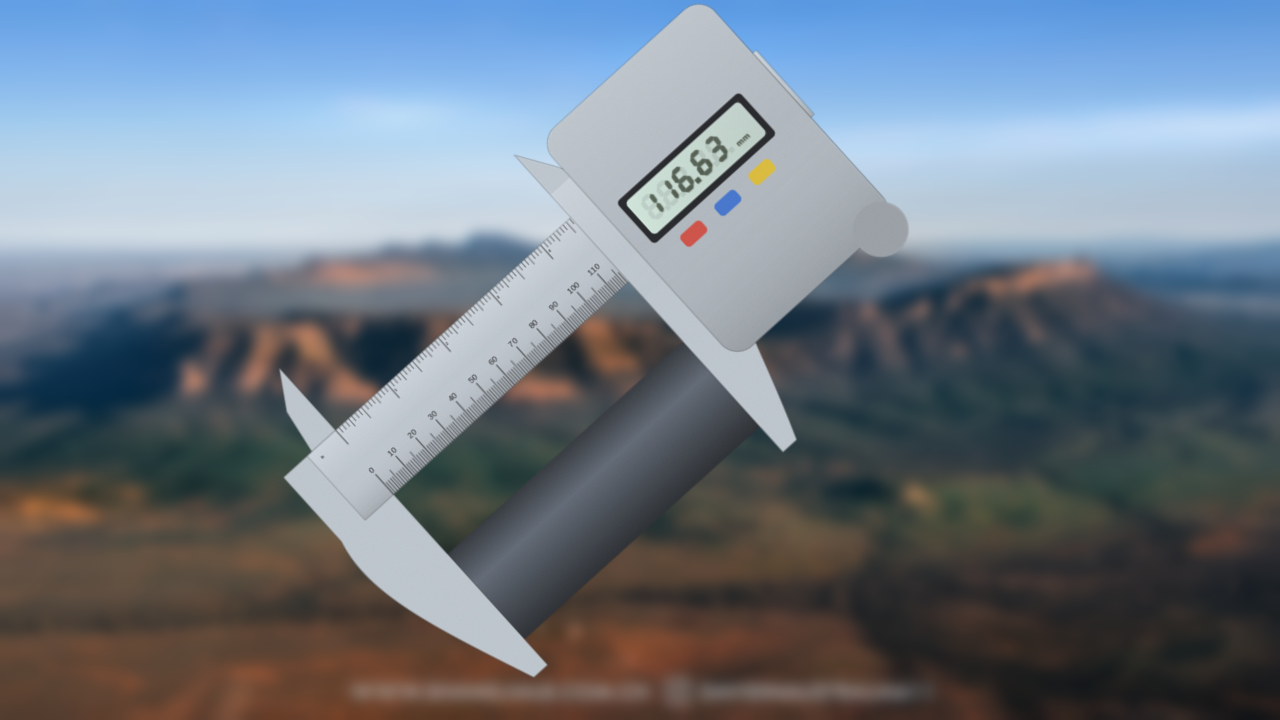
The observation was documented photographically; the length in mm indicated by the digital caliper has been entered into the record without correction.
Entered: 116.63 mm
